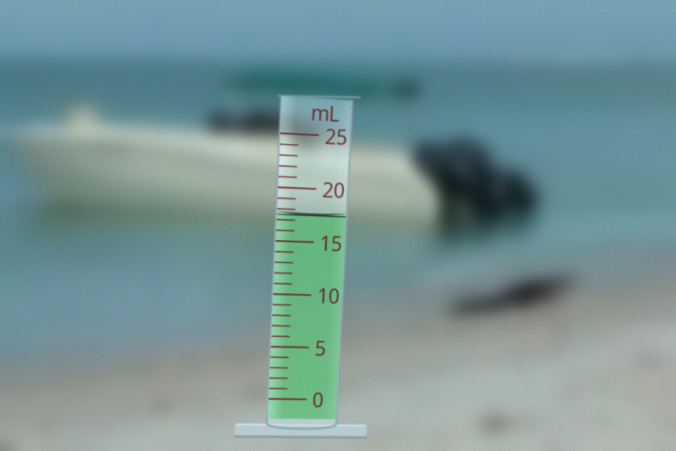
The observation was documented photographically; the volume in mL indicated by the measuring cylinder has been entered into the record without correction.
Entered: 17.5 mL
